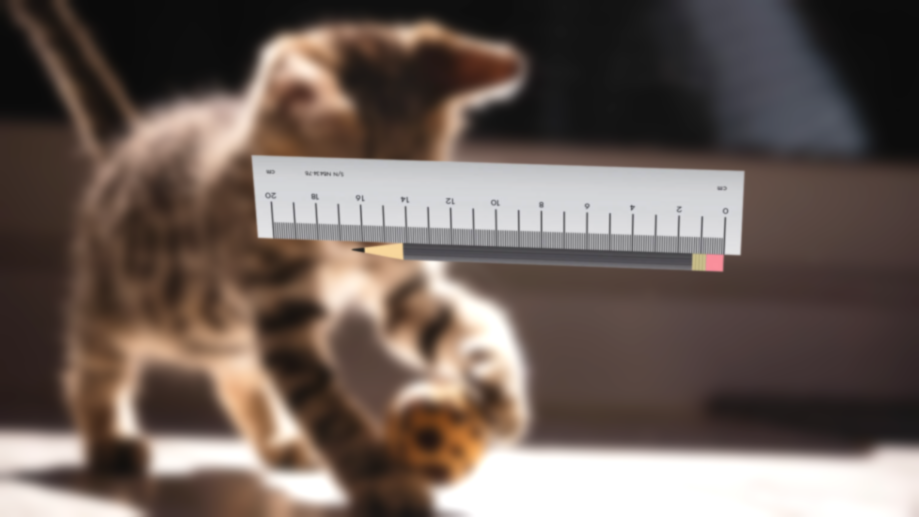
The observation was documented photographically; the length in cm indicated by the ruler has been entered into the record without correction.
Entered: 16.5 cm
